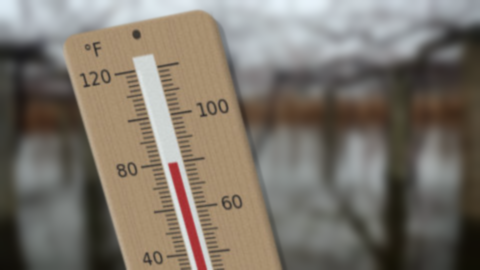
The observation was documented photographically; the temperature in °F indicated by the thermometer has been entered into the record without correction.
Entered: 80 °F
